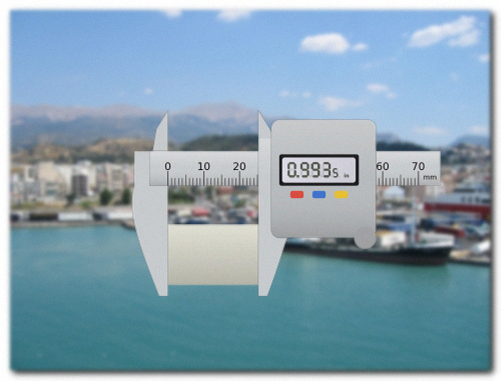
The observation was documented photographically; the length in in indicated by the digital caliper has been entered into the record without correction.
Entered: 0.9935 in
